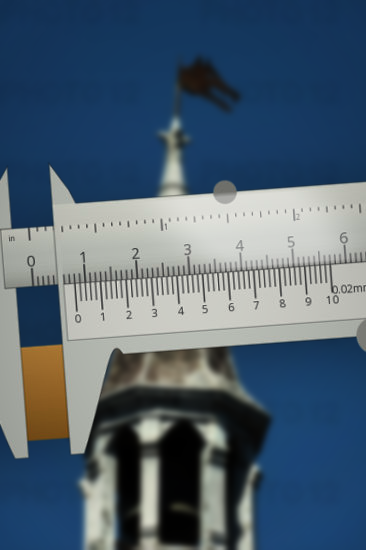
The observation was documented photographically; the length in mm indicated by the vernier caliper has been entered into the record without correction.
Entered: 8.0 mm
